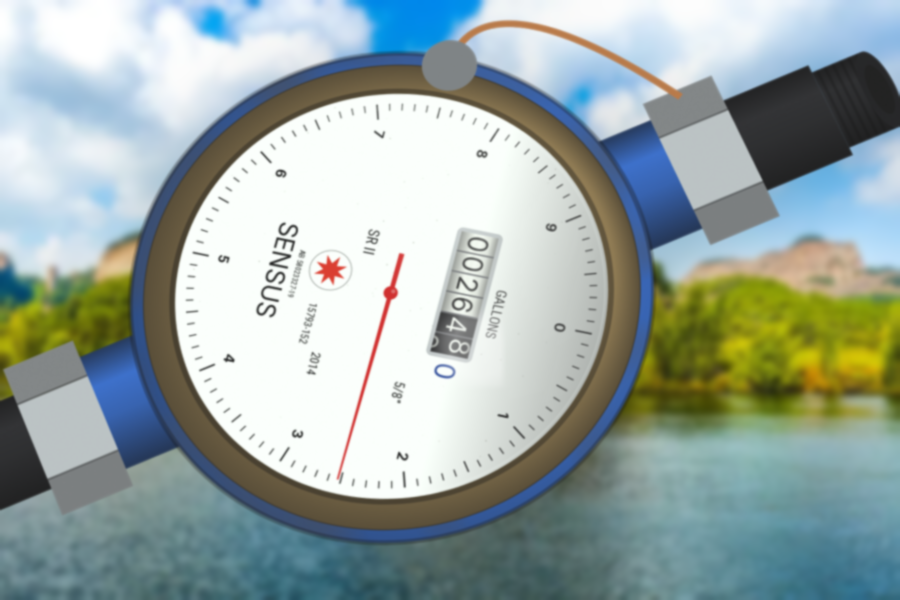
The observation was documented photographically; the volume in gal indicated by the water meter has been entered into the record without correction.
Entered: 26482.5 gal
